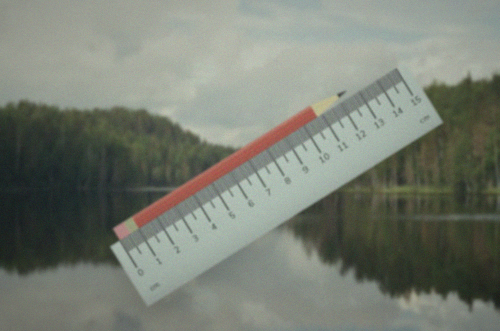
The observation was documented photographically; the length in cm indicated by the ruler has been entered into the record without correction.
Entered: 12.5 cm
